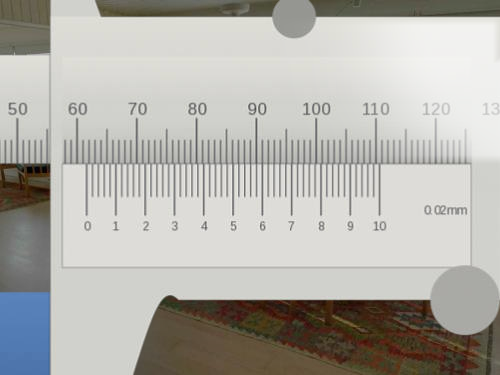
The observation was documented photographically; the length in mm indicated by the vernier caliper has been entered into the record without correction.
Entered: 61.6 mm
